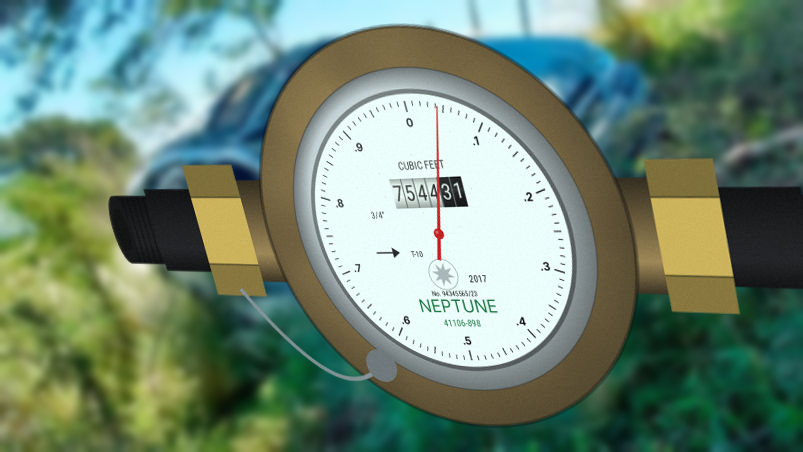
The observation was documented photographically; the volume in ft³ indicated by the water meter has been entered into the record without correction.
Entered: 754431.04 ft³
